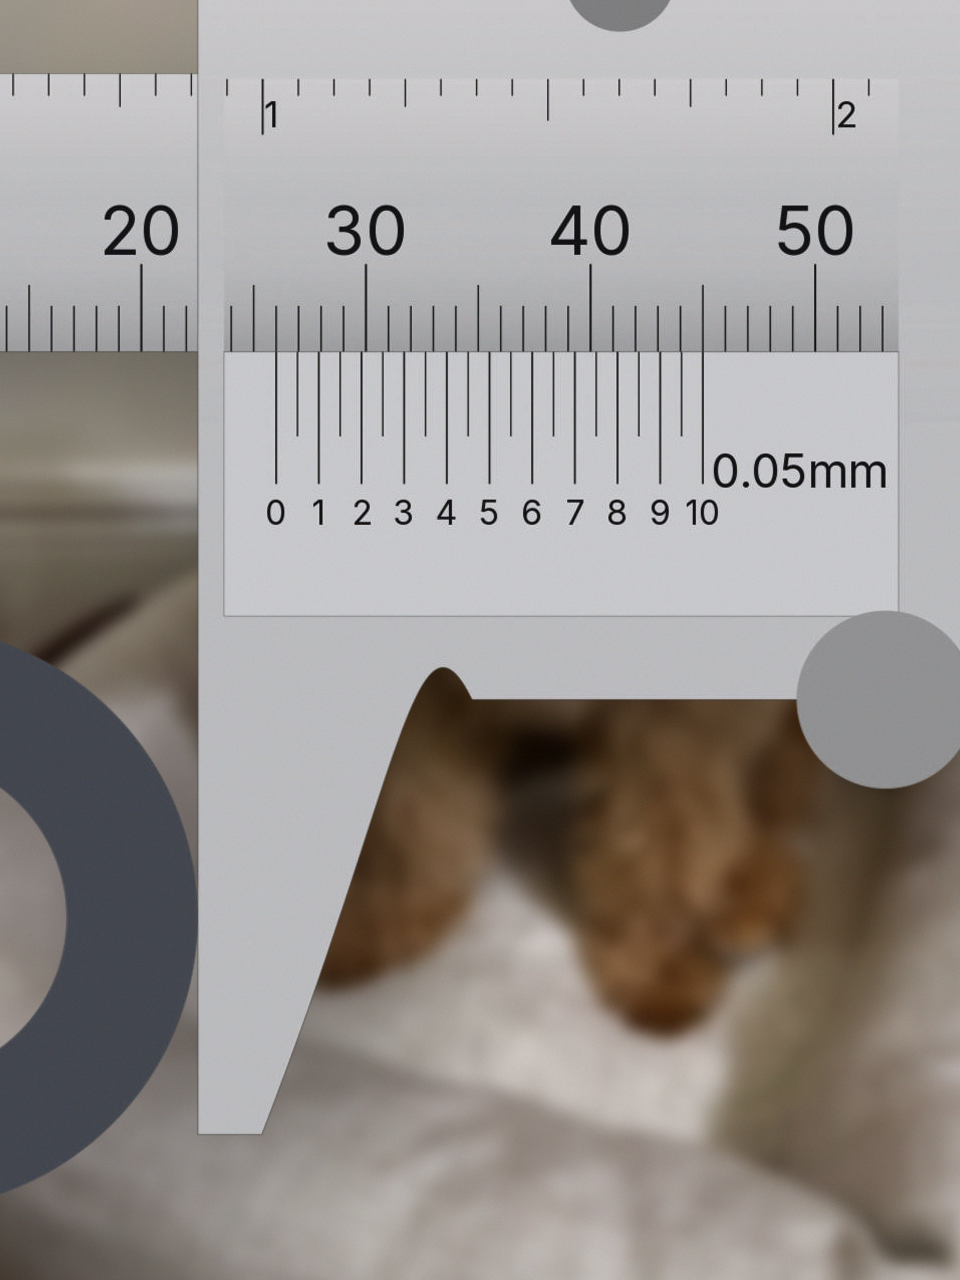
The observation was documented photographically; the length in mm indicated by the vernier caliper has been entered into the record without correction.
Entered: 26.0 mm
